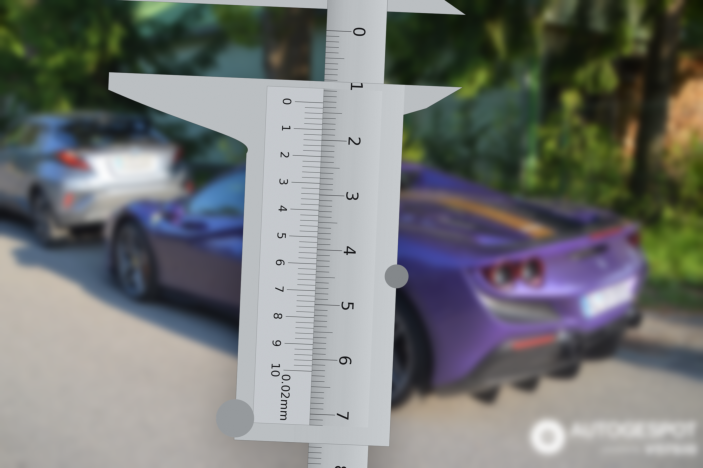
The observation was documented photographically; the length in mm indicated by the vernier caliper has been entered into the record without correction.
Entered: 13.2 mm
